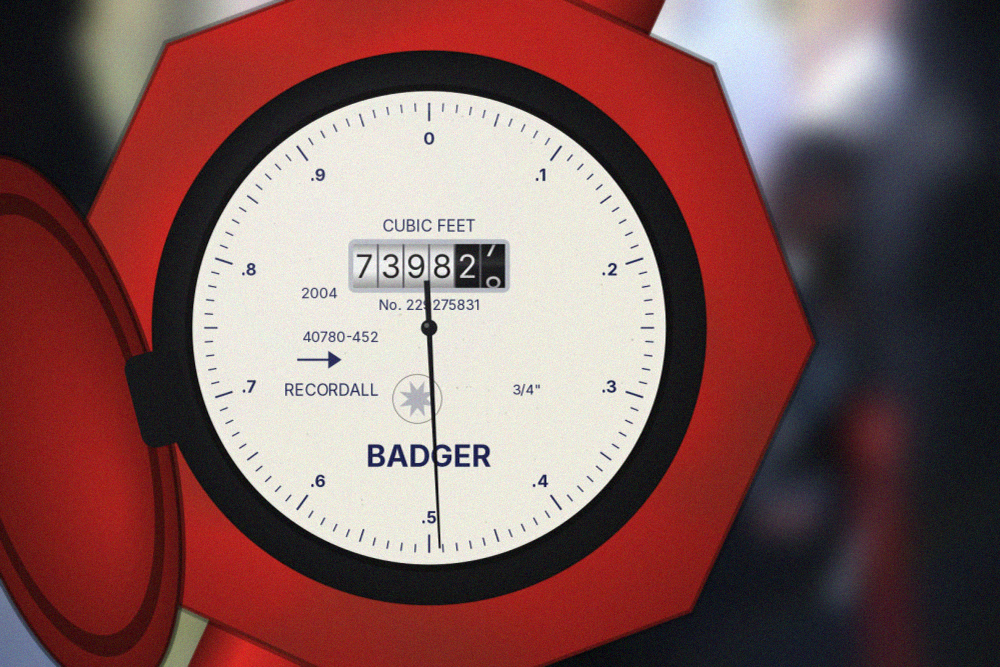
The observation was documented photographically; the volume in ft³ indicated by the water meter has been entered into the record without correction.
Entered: 739827.49 ft³
